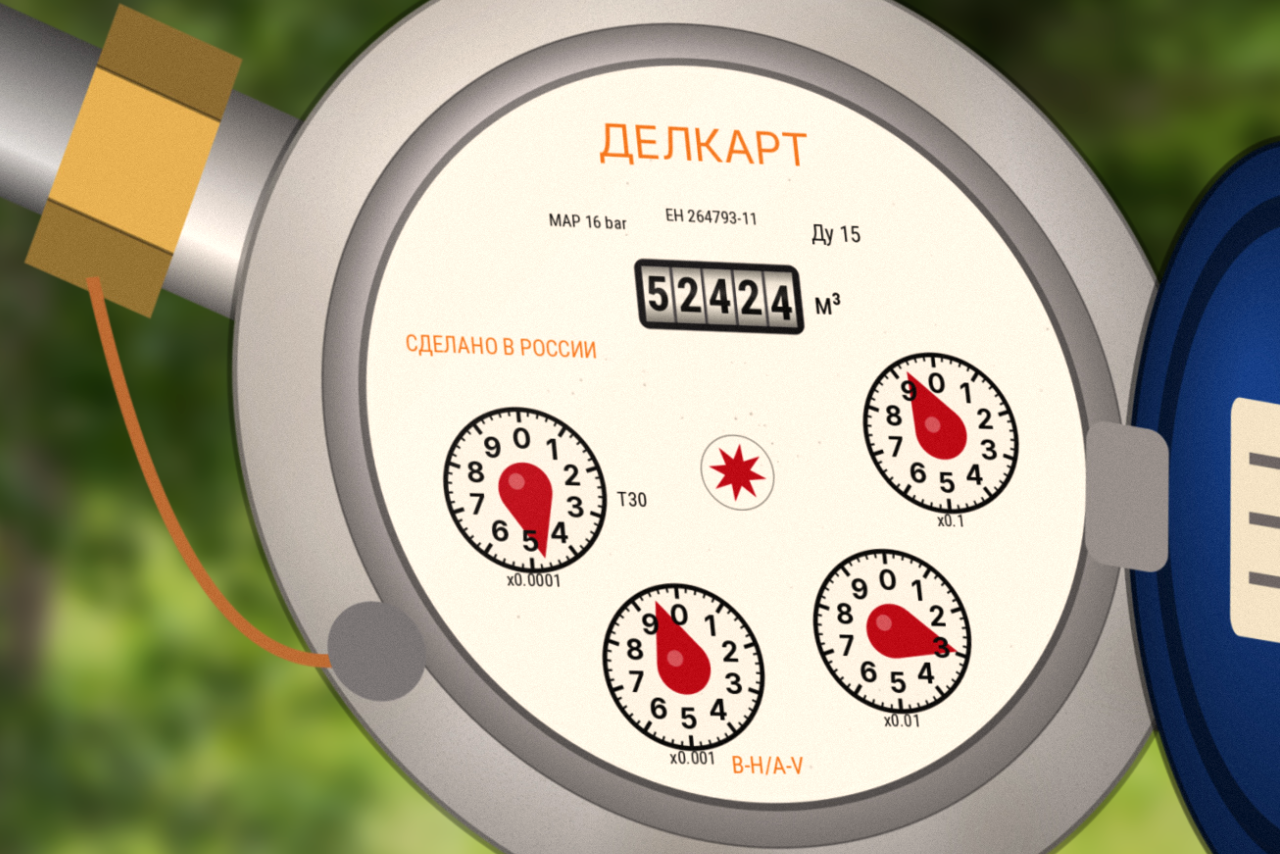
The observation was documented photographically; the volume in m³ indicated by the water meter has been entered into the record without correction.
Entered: 52423.9294 m³
